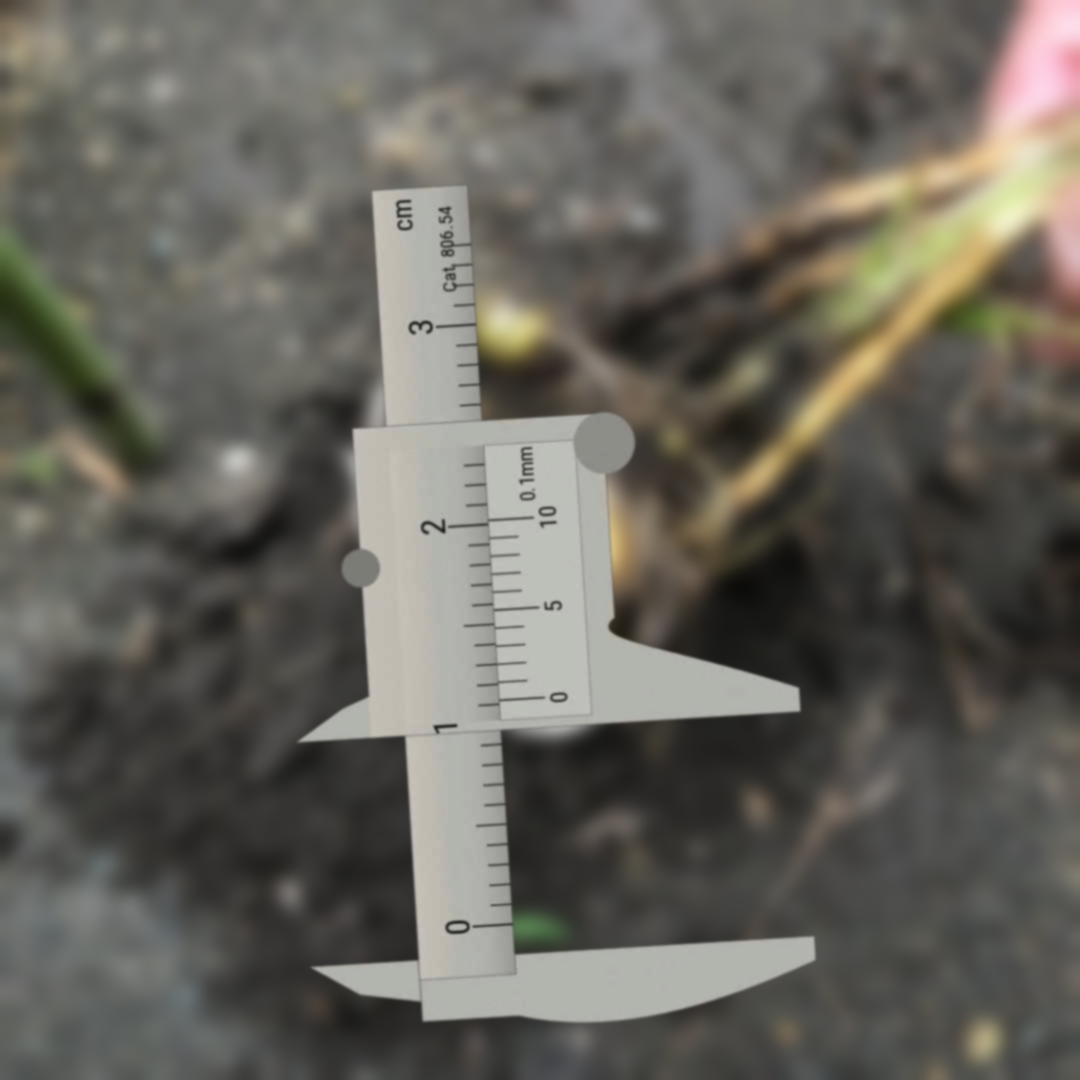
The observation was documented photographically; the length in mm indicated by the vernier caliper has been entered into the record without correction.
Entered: 11.2 mm
